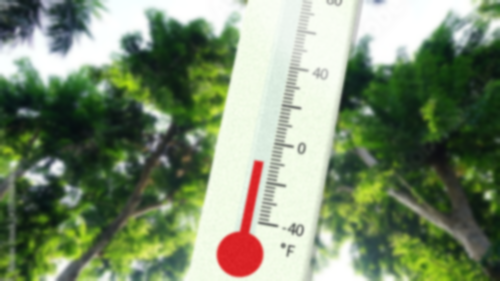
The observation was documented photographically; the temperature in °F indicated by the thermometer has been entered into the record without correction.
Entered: -10 °F
